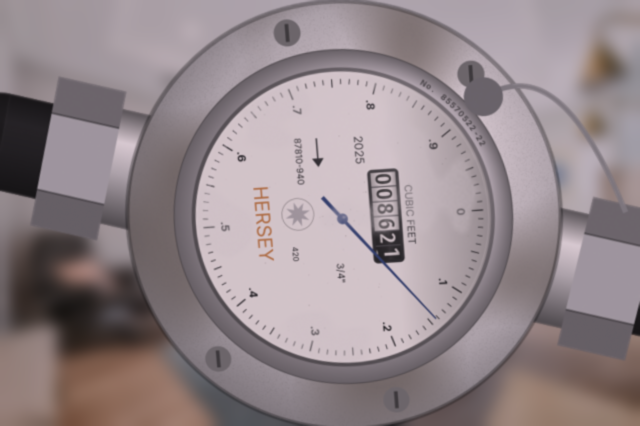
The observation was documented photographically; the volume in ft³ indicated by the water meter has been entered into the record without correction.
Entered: 8621.14 ft³
